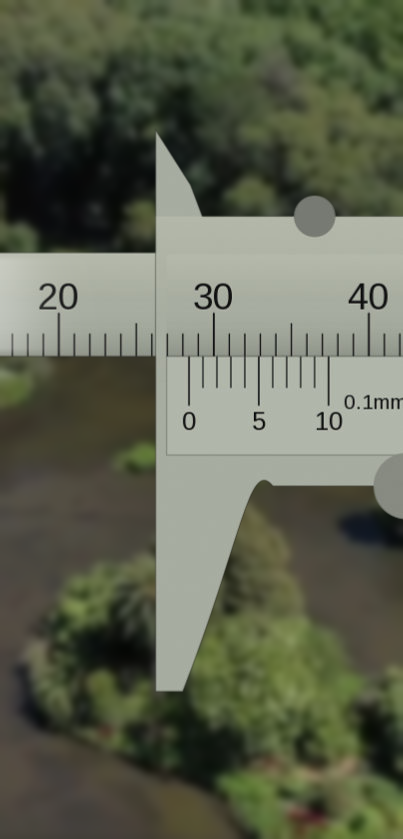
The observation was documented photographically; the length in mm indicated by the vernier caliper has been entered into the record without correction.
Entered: 28.4 mm
